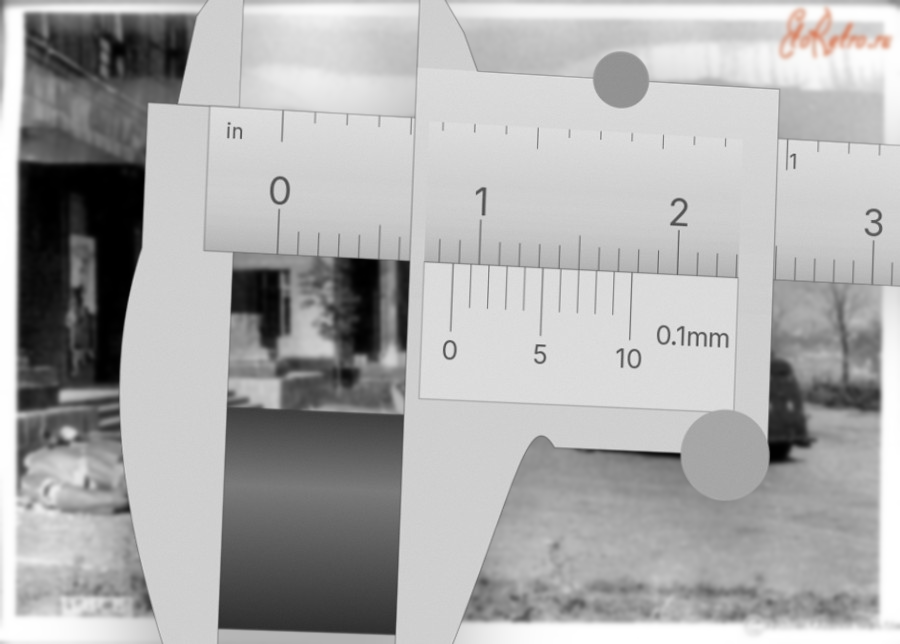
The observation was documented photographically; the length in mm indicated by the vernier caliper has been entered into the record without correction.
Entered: 8.7 mm
